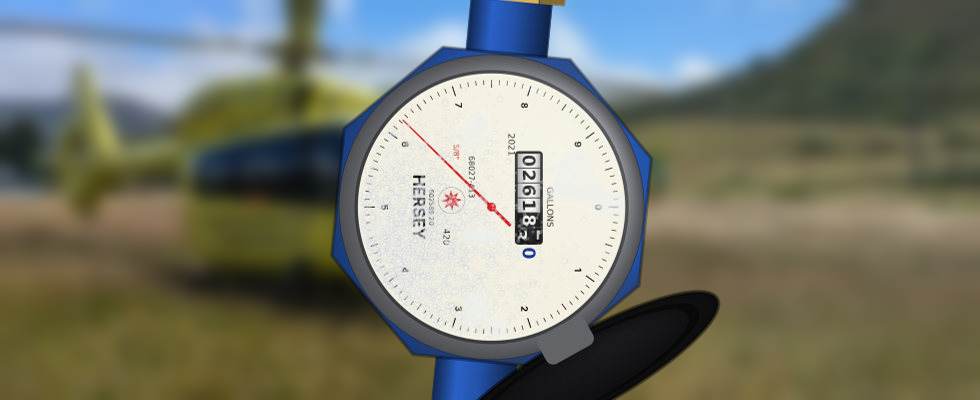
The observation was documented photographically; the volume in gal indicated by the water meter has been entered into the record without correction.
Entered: 261826.2 gal
